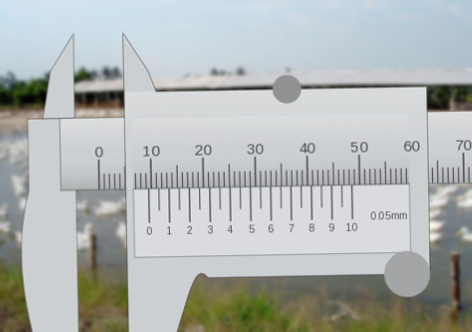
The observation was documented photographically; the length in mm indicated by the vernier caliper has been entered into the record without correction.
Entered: 9.5 mm
